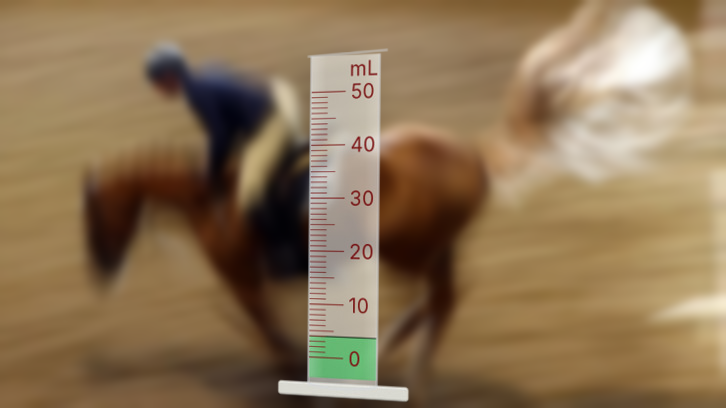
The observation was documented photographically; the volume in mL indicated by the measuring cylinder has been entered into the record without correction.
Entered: 4 mL
